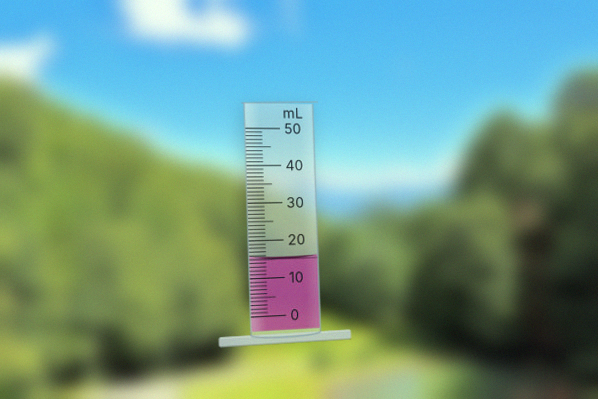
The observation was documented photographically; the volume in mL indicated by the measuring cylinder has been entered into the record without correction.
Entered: 15 mL
